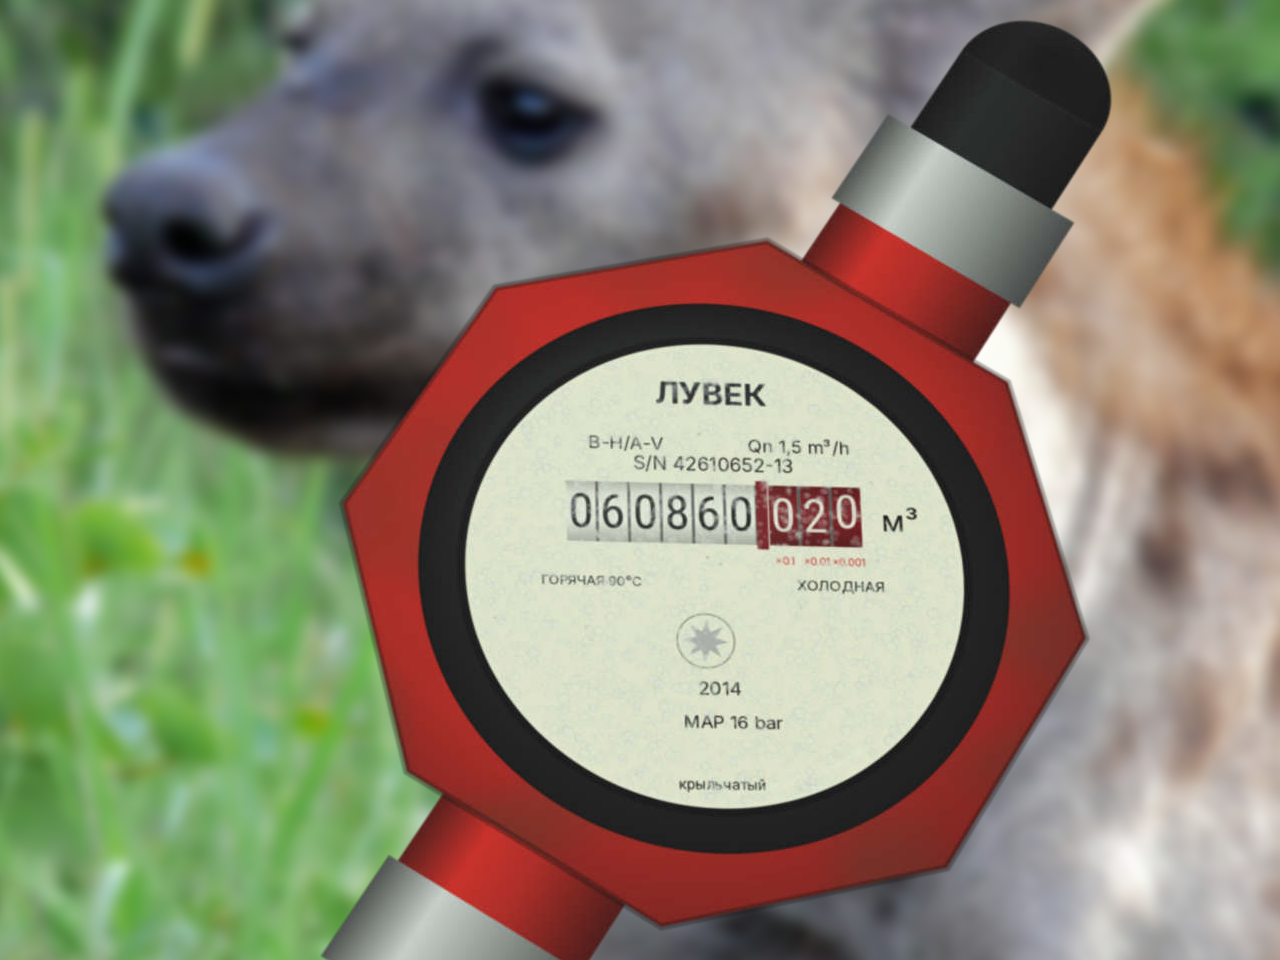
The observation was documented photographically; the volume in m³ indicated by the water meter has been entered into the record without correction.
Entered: 60860.020 m³
